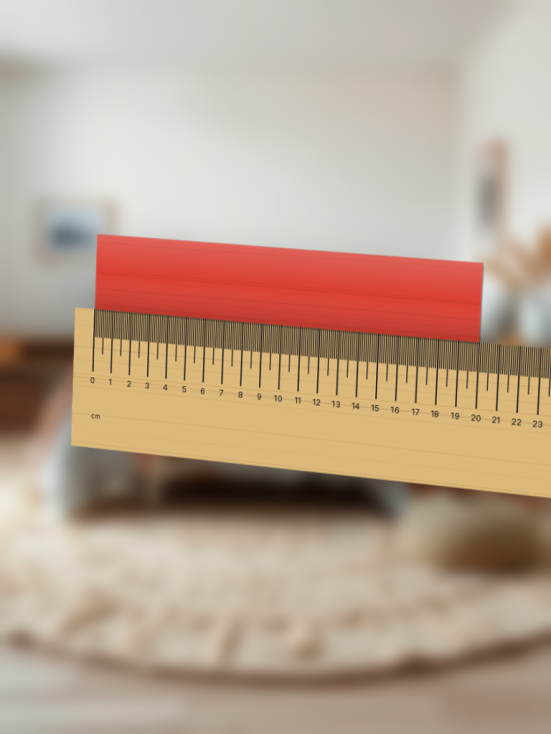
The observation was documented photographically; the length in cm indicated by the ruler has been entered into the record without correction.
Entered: 20 cm
